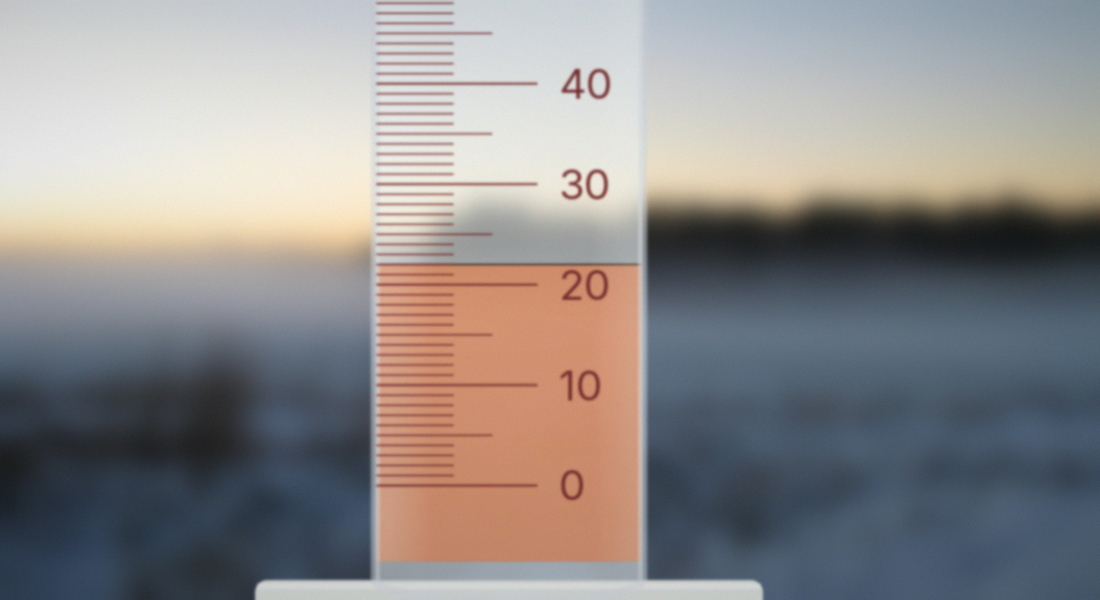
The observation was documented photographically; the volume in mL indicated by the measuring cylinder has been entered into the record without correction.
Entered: 22 mL
